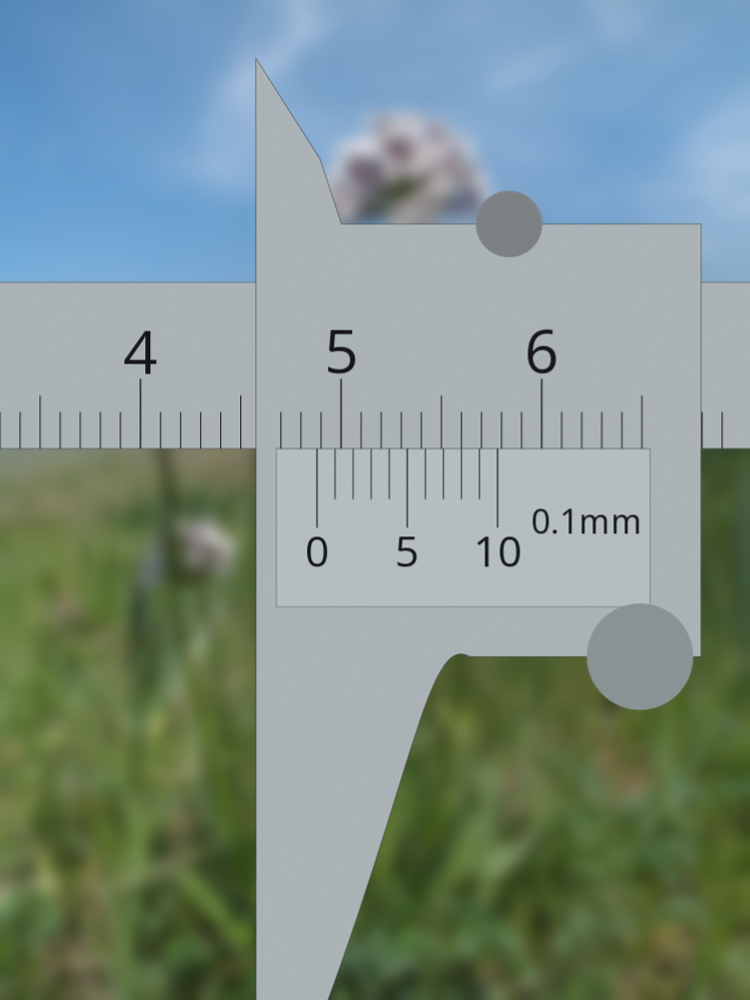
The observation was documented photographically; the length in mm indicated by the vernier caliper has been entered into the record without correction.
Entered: 48.8 mm
